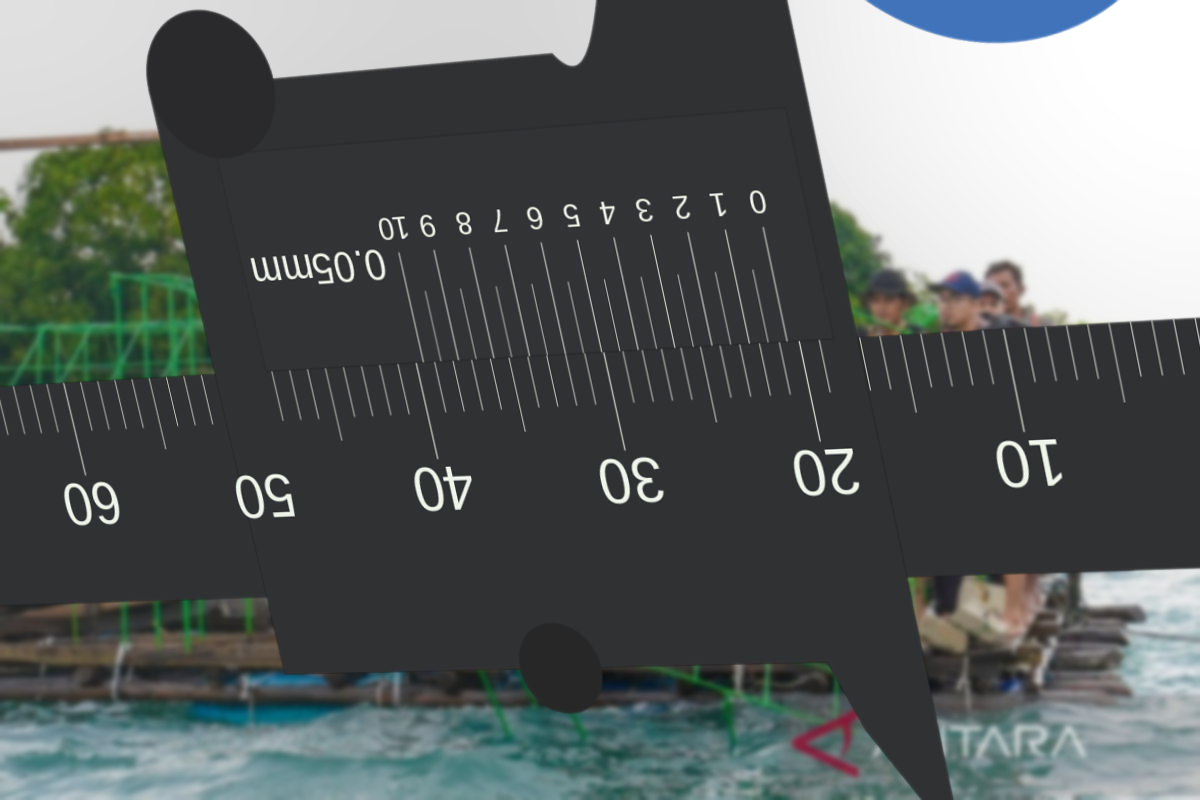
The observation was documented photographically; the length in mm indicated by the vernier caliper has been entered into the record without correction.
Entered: 20.6 mm
